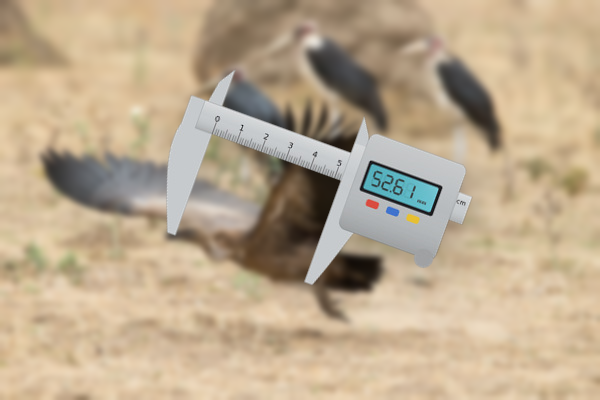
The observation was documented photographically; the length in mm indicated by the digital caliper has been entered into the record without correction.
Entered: 52.61 mm
